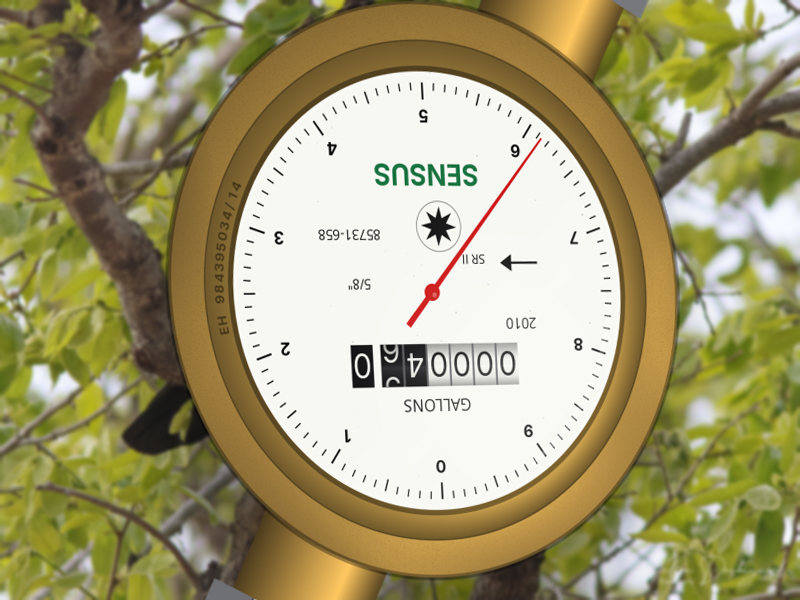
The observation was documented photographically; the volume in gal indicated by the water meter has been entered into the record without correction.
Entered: 456.1 gal
